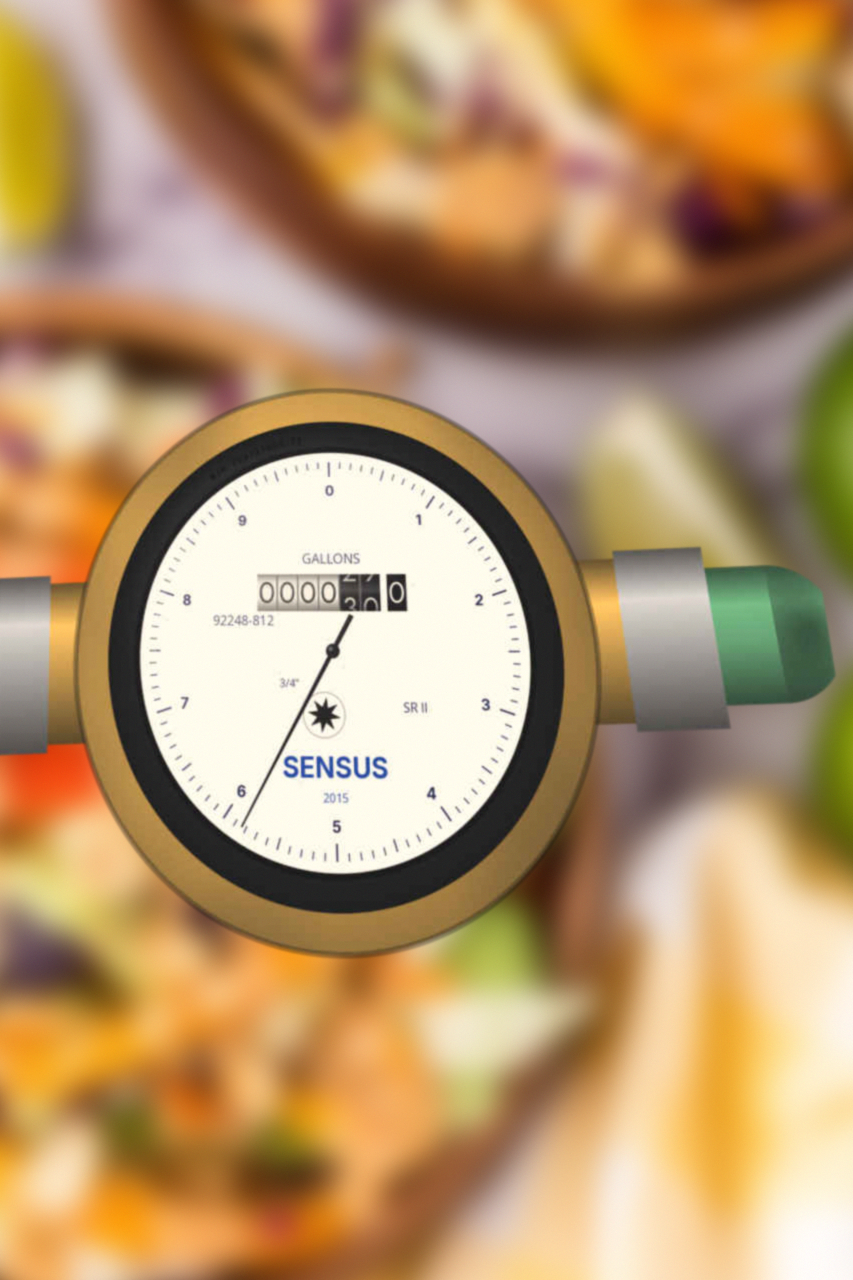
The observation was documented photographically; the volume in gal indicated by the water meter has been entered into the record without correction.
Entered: 295.8 gal
